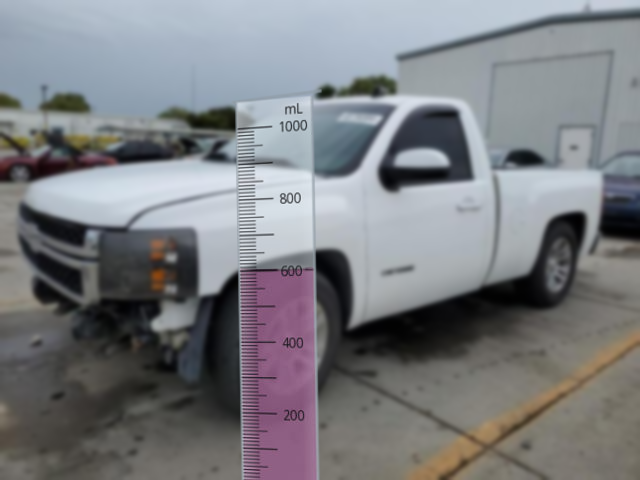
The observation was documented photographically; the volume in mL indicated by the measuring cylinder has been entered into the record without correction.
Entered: 600 mL
